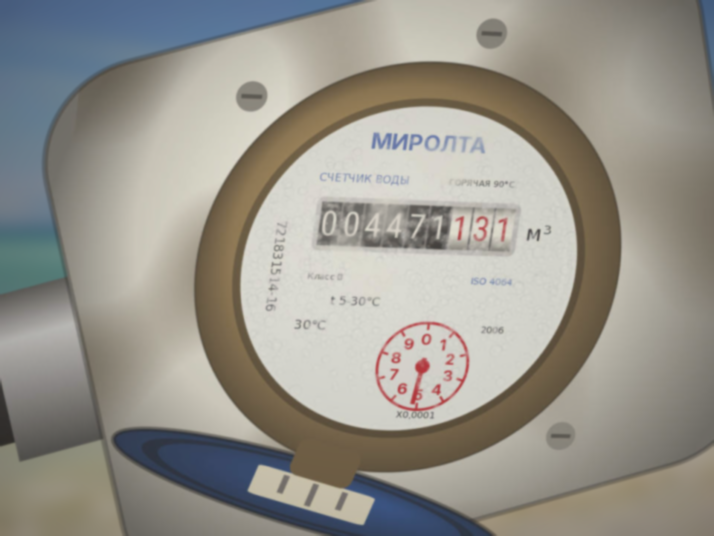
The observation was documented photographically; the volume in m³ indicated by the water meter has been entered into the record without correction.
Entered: 4471.1315 m³
